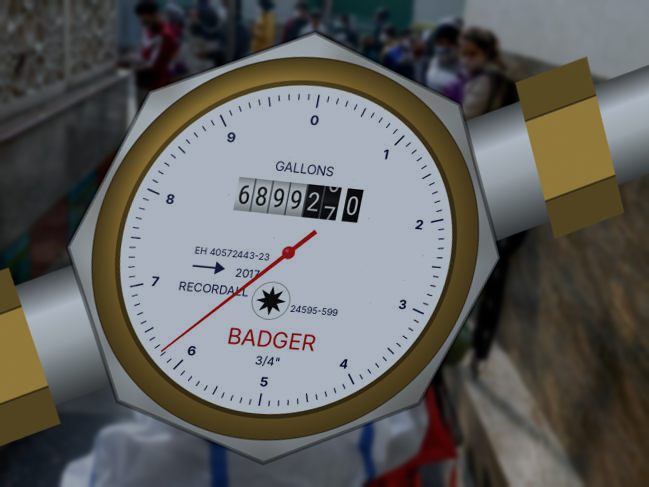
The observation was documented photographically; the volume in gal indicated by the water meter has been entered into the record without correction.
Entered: 6899266.2 gal
